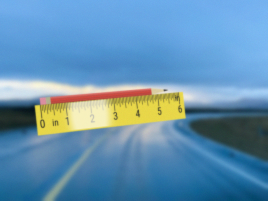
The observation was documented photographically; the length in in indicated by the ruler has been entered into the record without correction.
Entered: 5.5 in
